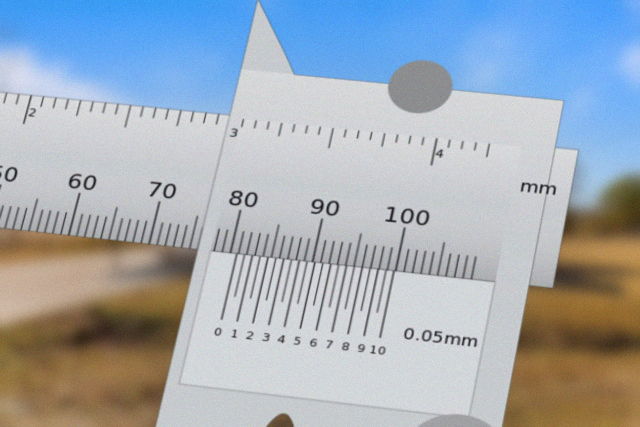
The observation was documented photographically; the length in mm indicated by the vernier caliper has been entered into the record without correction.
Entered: 80.8 mm
